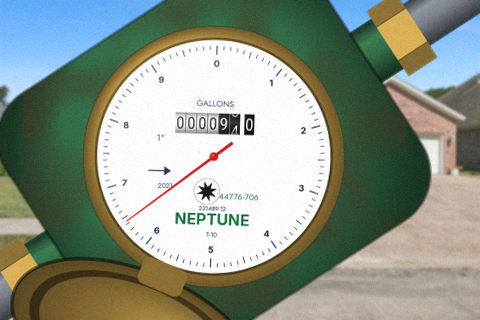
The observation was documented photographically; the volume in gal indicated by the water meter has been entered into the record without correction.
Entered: 936.4 gal
